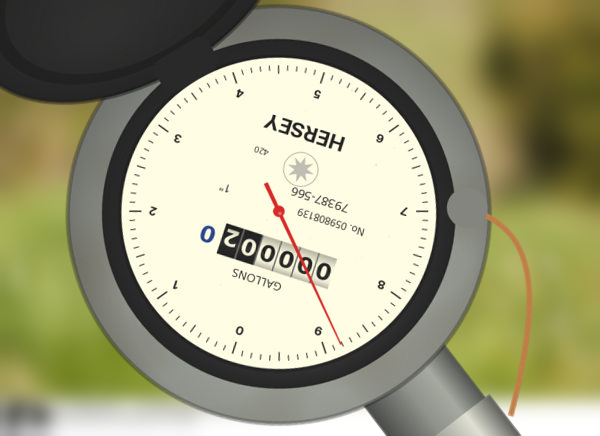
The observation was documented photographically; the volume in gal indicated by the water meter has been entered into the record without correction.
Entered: 18.8 gal
